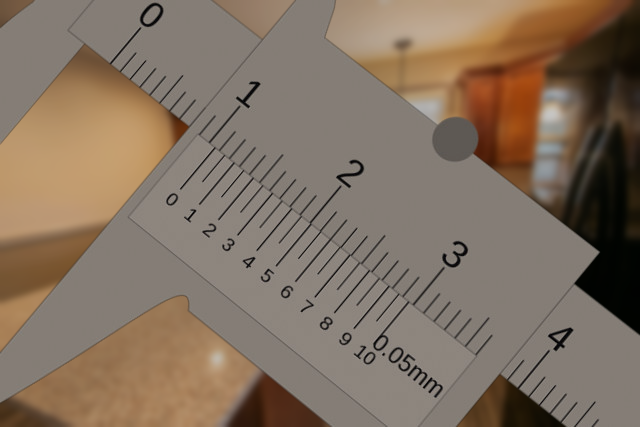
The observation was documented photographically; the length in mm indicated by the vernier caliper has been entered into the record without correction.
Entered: 10.6 mm
